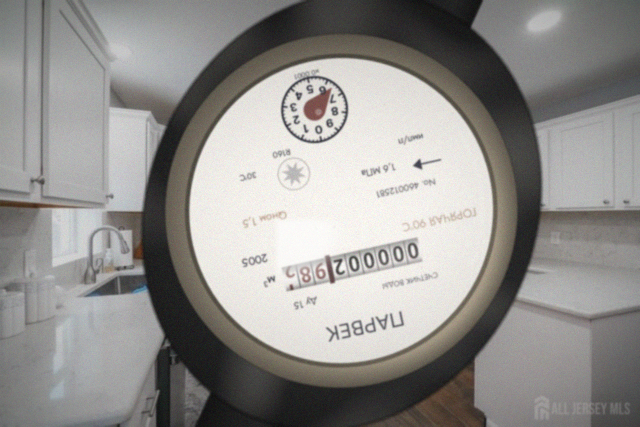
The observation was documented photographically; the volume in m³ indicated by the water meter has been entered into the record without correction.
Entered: 2.9816 m³
